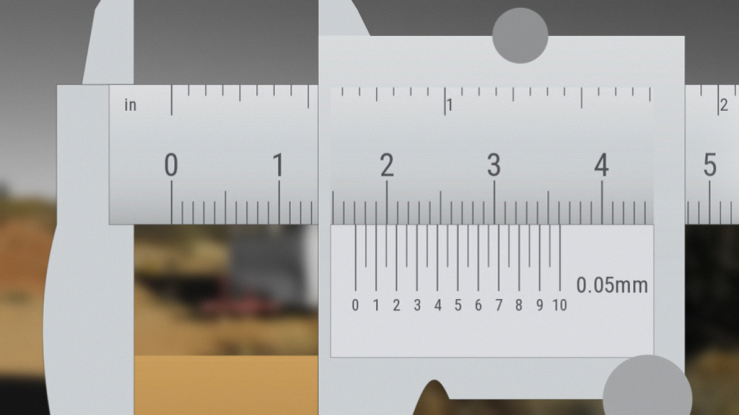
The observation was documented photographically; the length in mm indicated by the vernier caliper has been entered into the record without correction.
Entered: 17.1 mm
